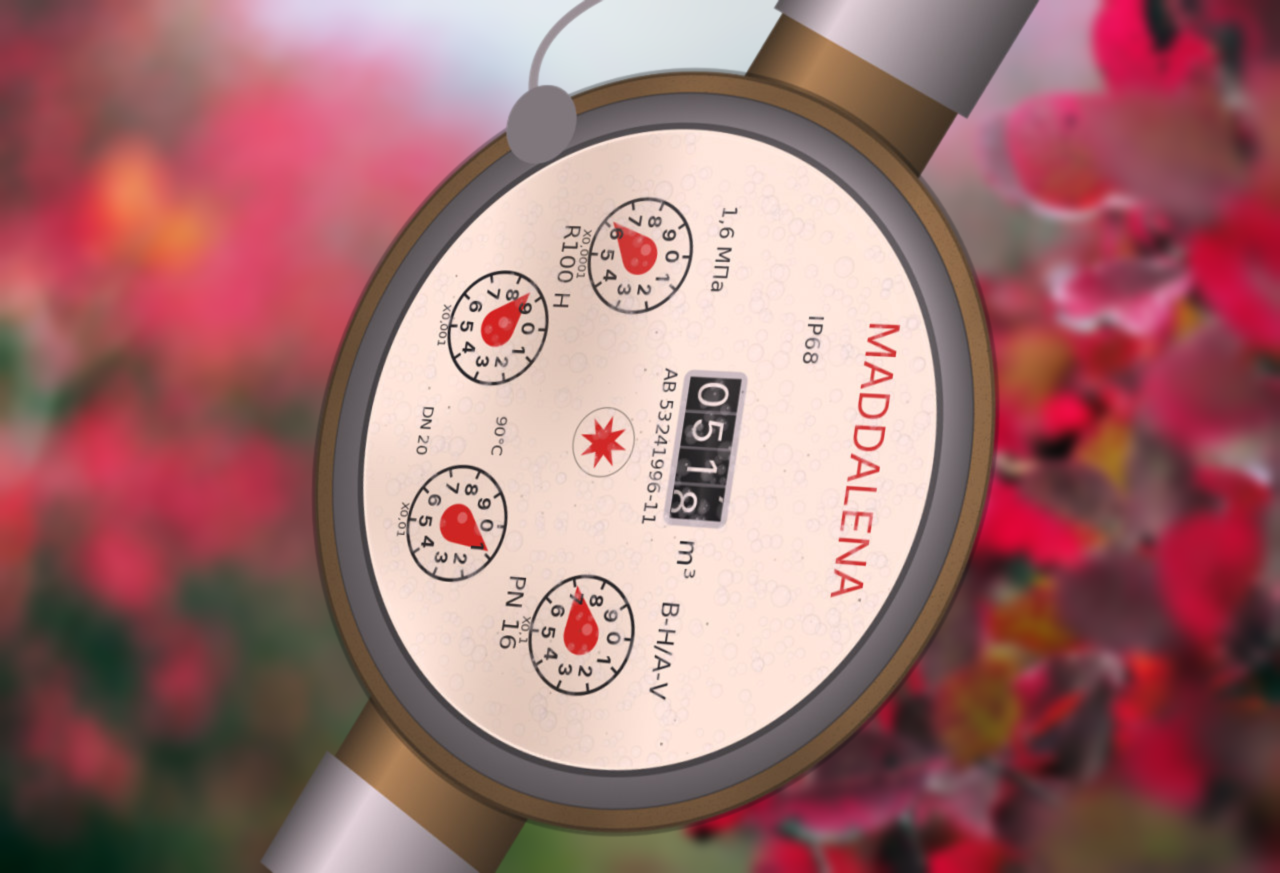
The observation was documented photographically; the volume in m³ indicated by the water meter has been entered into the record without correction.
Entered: 517.7086 m³
